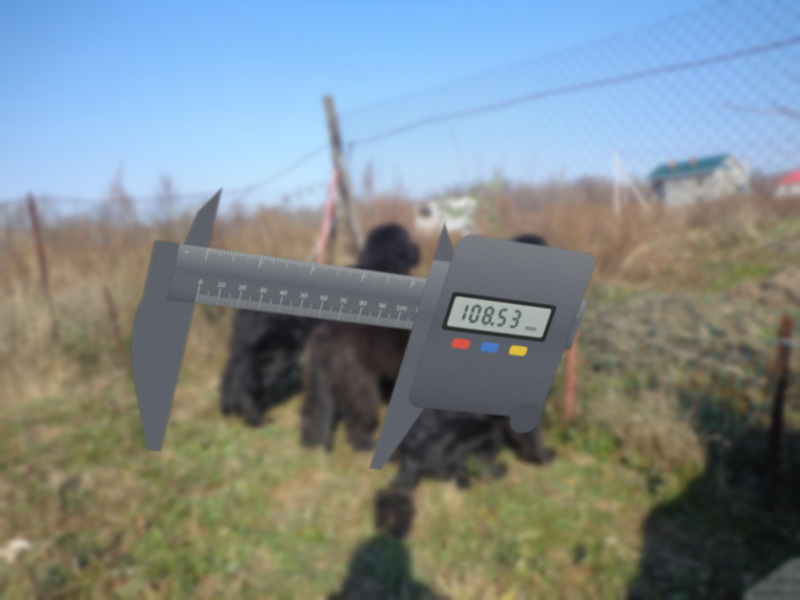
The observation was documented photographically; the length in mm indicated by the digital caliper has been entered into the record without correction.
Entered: 108.53 mm
